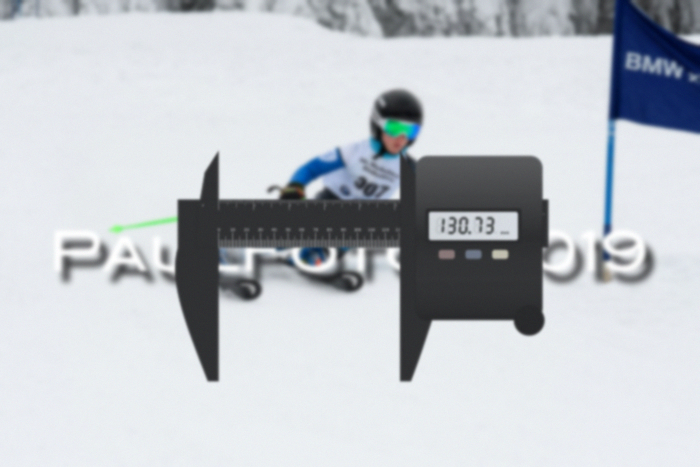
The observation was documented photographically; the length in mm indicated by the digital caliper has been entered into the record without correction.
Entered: 130.73 mm
